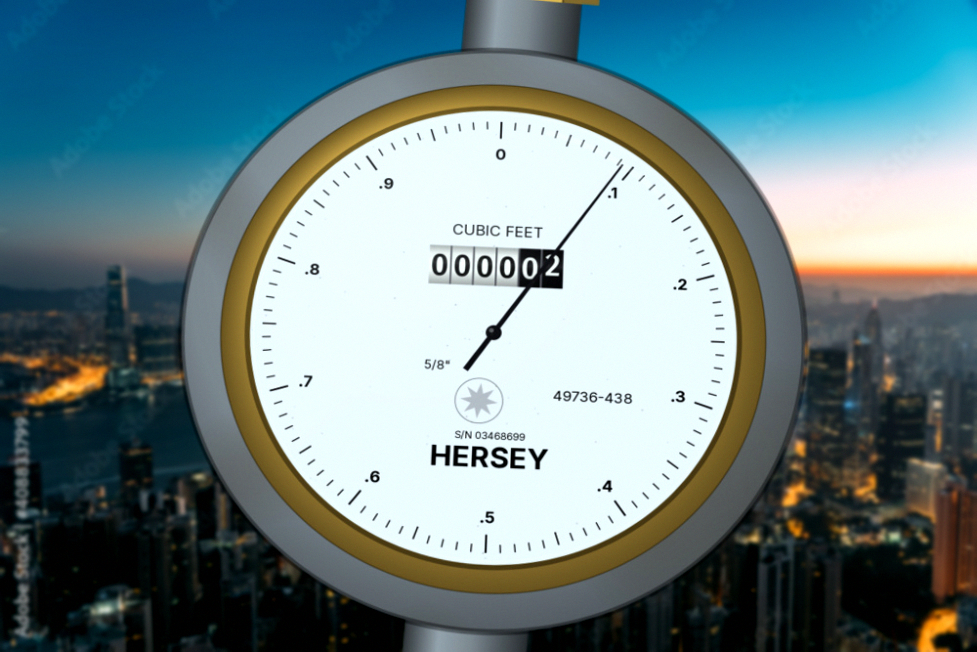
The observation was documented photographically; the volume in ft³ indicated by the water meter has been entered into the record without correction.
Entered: 2.09 ft³
